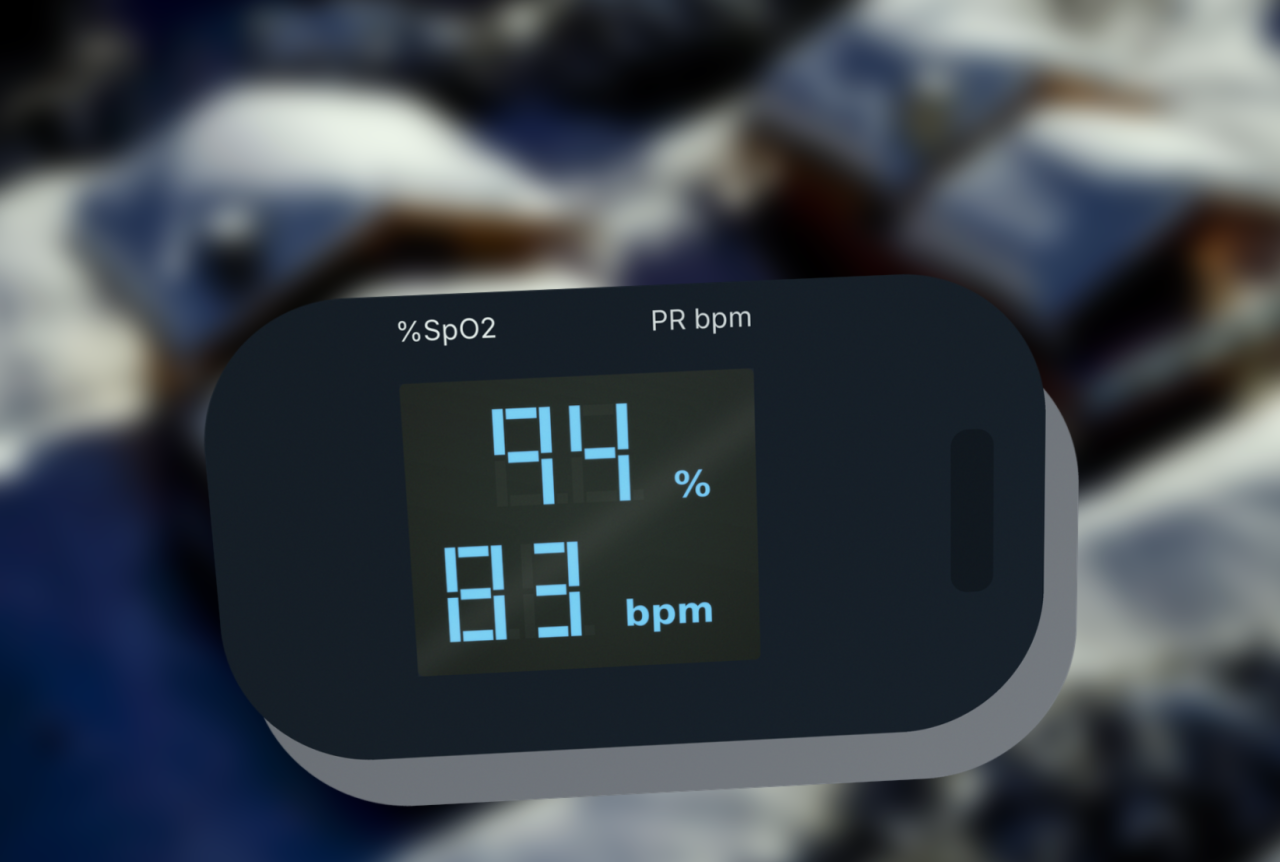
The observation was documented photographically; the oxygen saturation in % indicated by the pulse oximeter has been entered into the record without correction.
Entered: 94 %
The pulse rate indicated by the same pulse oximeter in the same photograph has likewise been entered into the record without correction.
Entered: 83 bpm
